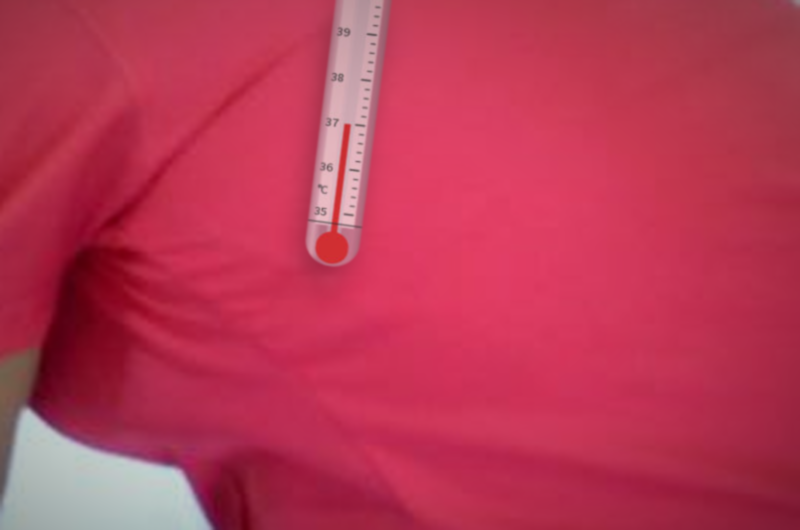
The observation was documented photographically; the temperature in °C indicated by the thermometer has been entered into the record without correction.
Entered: 37 °C
